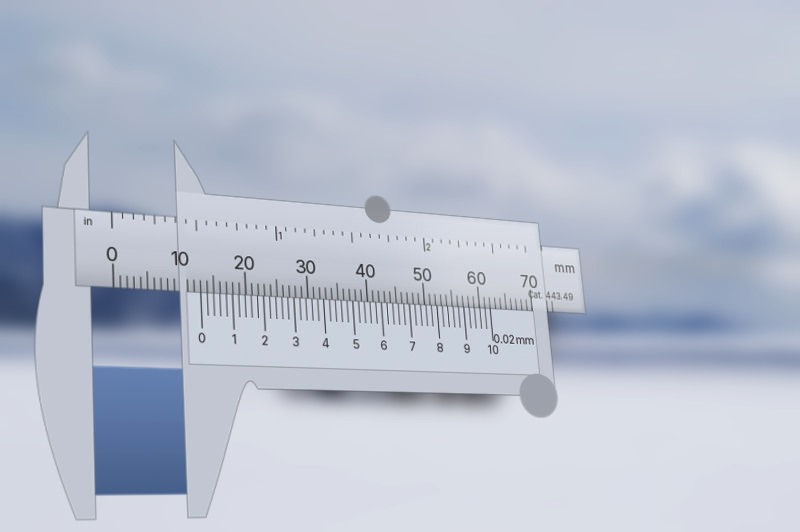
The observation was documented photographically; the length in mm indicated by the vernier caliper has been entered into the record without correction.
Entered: 13.0 mm
